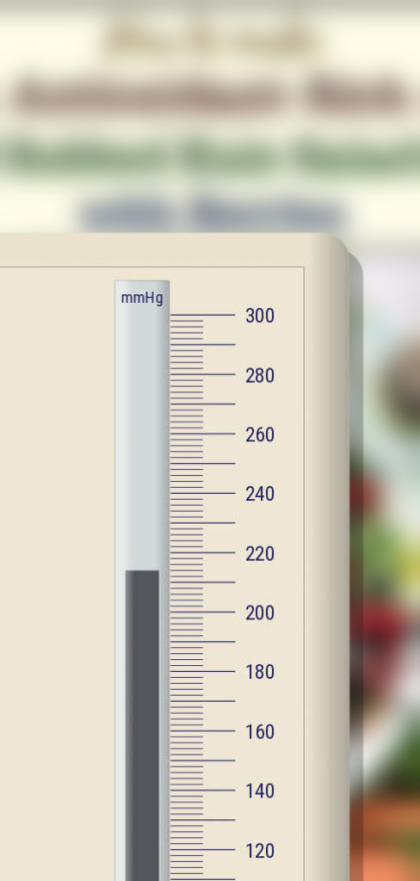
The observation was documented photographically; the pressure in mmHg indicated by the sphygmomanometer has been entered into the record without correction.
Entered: 214 mmHg
